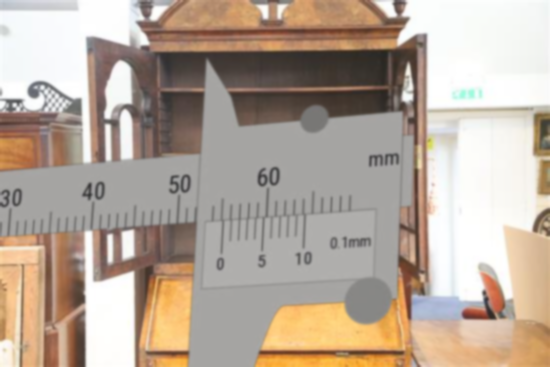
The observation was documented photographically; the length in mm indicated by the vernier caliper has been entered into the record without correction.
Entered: 55.2 mm
